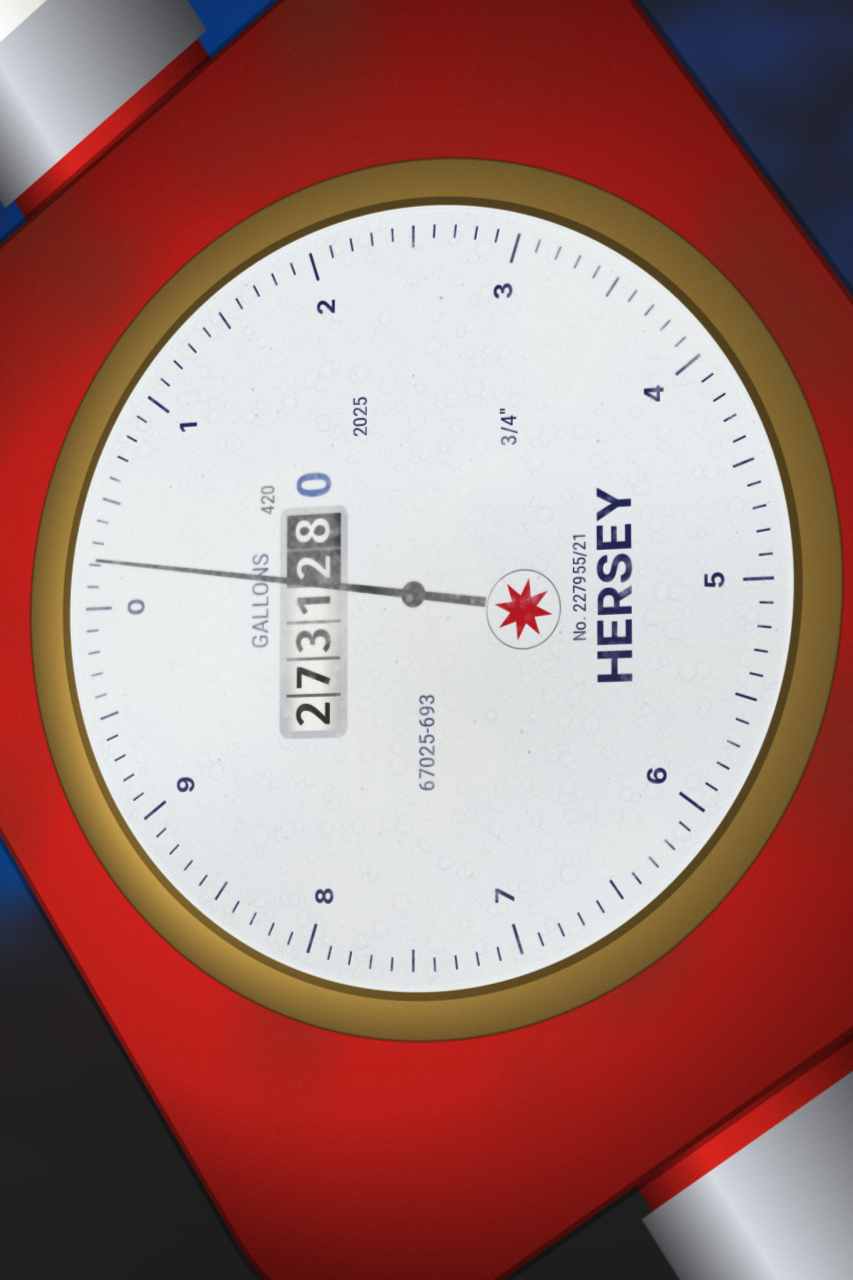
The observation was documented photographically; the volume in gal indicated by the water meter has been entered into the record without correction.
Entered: 2731280.2 gal
